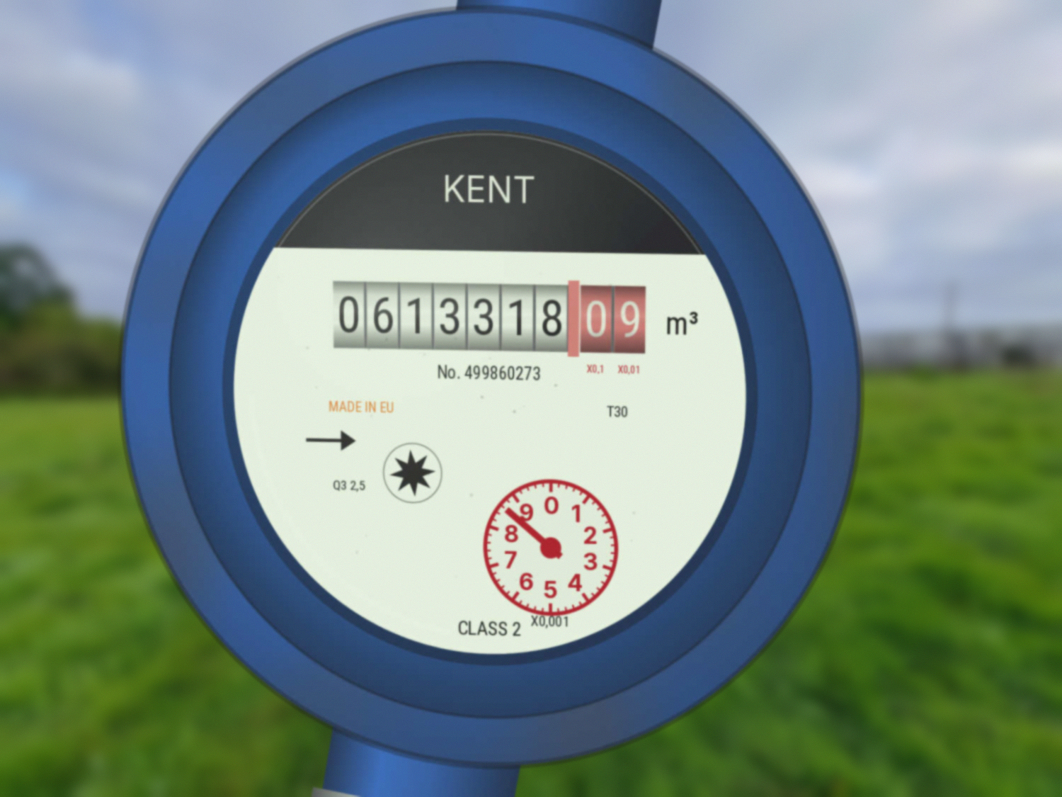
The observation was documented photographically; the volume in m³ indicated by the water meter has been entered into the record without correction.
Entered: 613318.098 m³
